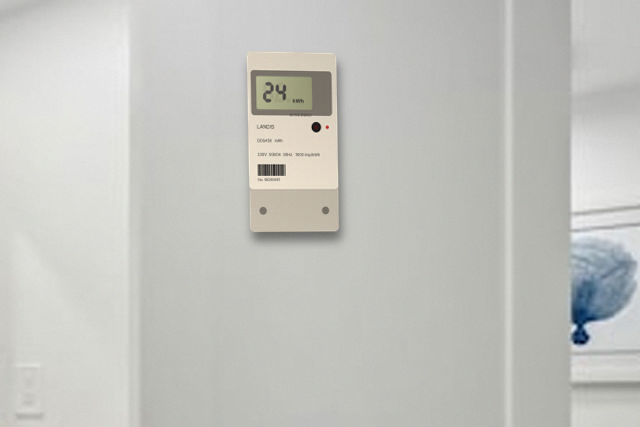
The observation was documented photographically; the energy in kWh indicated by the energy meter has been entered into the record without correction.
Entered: 24 kWh
